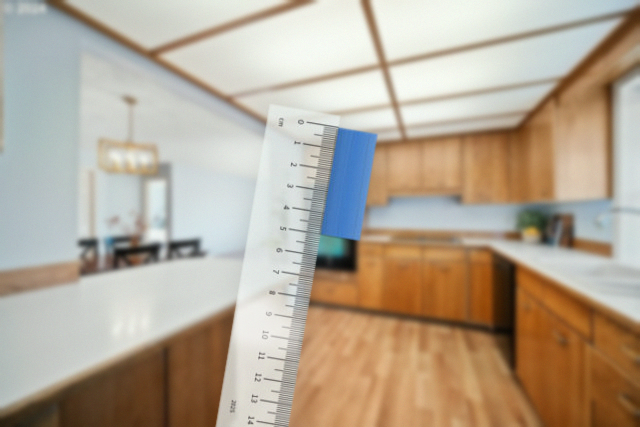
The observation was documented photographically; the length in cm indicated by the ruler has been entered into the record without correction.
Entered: 5 cm
